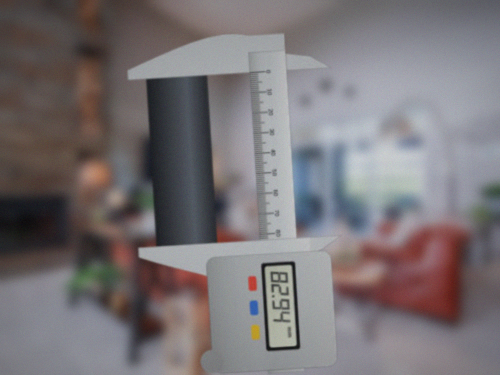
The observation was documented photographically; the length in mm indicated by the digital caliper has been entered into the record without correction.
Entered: 82.94 mm
